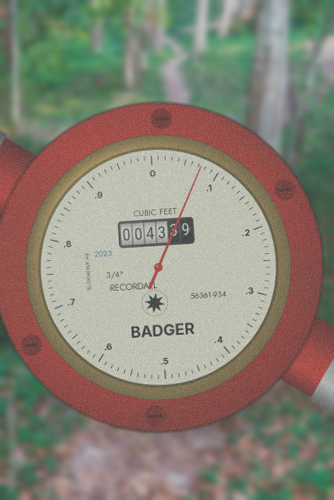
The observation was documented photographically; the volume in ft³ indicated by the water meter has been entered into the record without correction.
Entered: 4339.07 ft³
